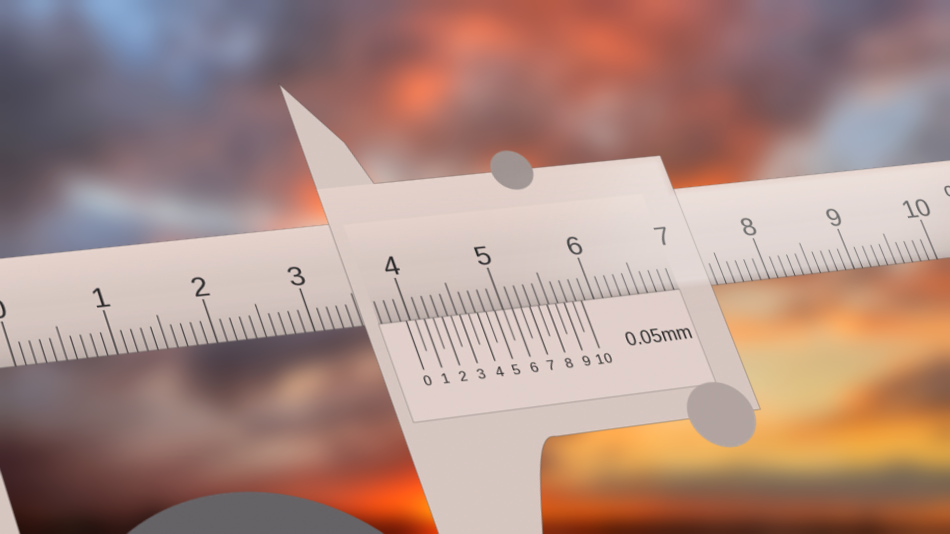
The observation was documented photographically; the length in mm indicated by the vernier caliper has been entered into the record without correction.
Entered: 39.6 mm
